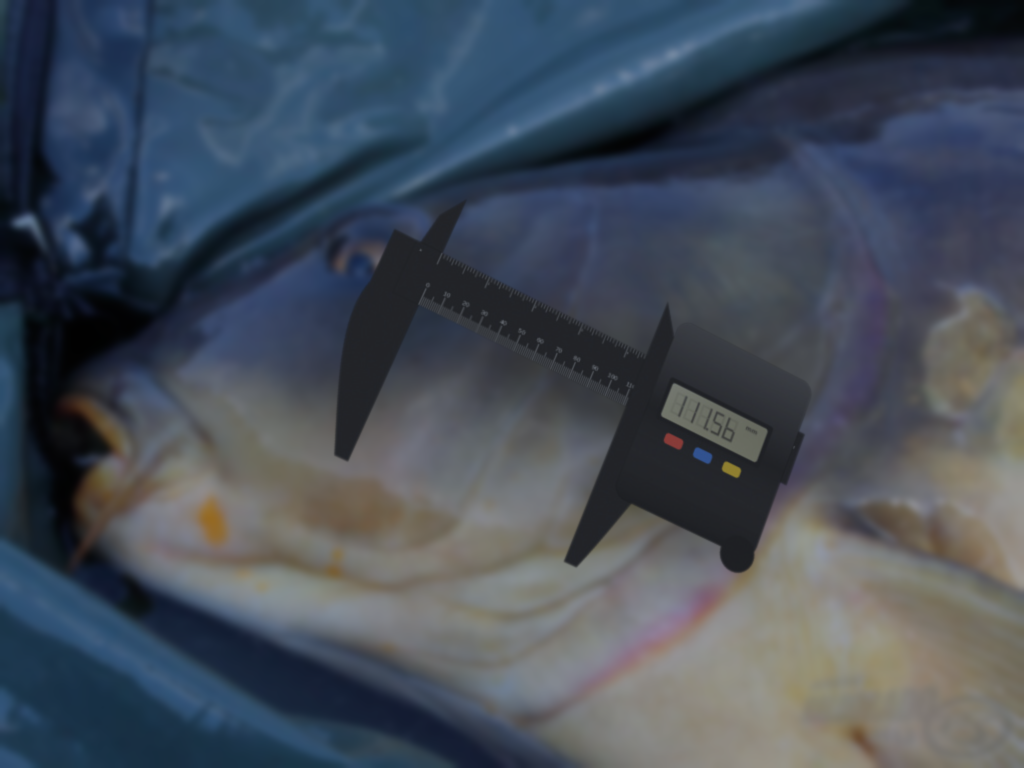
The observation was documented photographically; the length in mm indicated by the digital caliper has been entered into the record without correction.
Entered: 111.56 mm
